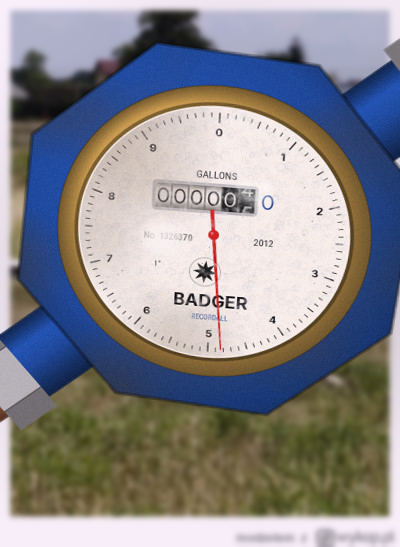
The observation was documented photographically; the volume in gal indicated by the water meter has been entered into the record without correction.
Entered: 44.8 gal
